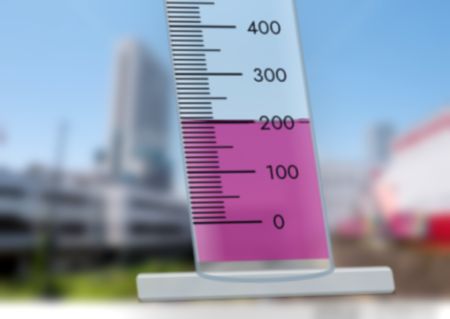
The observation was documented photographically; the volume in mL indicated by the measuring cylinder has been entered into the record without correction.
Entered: 200 mL
